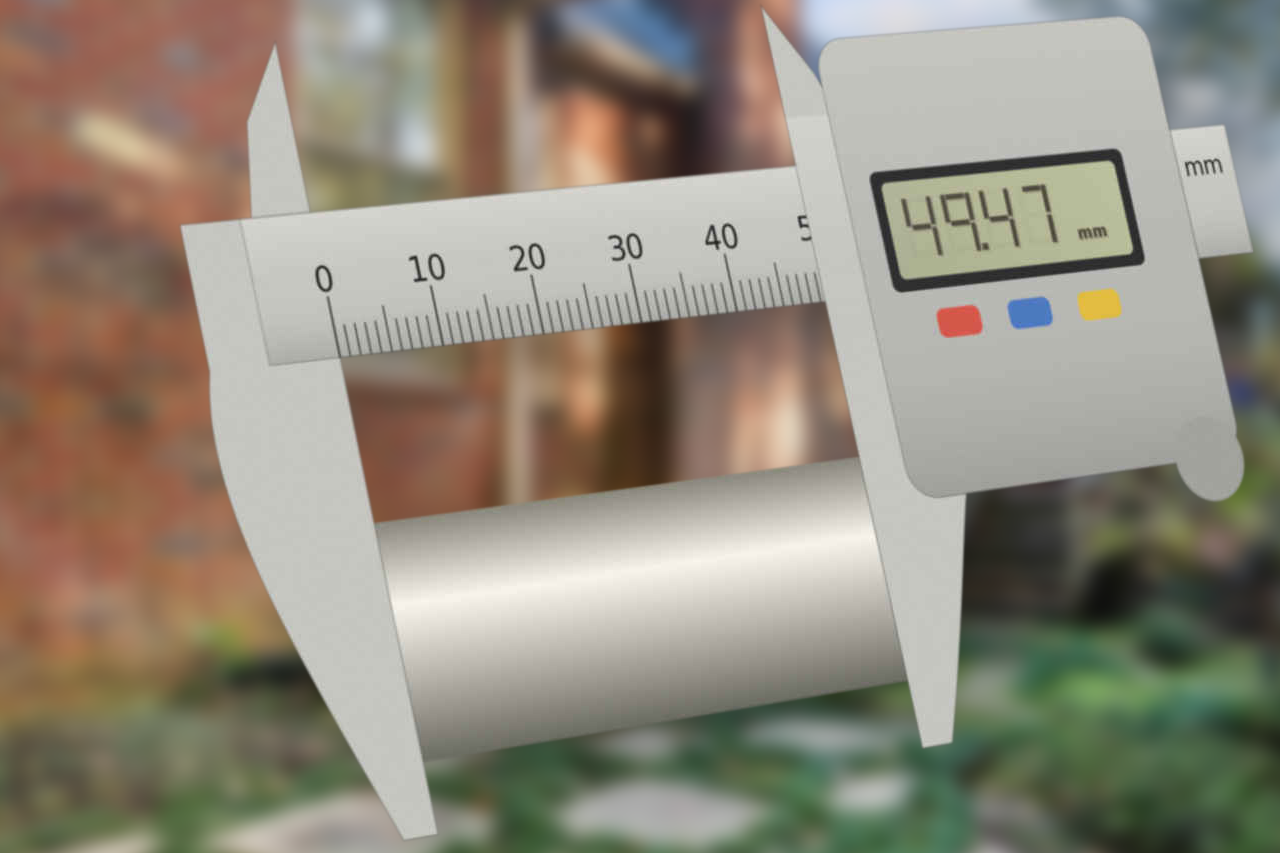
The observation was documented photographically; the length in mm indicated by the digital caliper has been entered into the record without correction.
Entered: 49.47 mm
